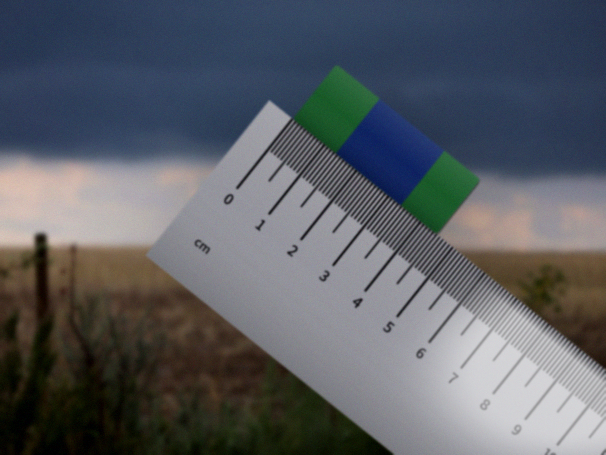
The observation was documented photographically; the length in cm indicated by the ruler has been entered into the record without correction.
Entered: 4.5 cm
